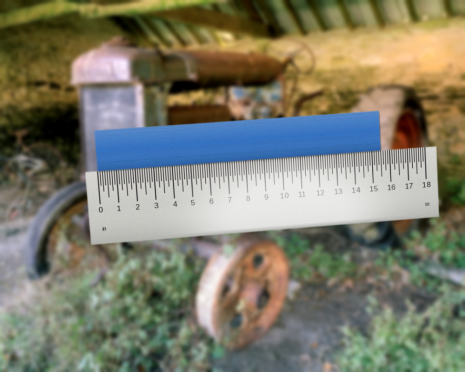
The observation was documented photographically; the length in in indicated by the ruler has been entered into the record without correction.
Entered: 15.5 in
